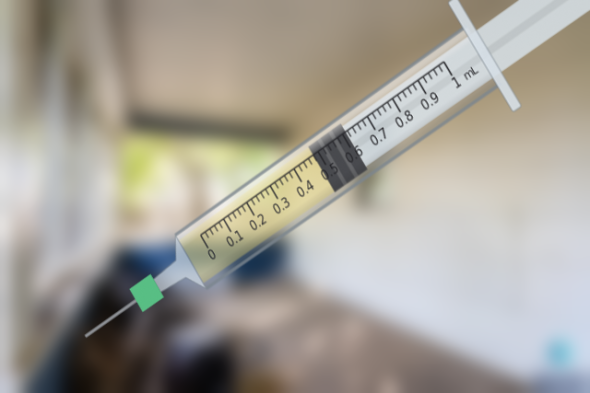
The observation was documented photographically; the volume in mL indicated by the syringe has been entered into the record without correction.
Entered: 0.48 mL
